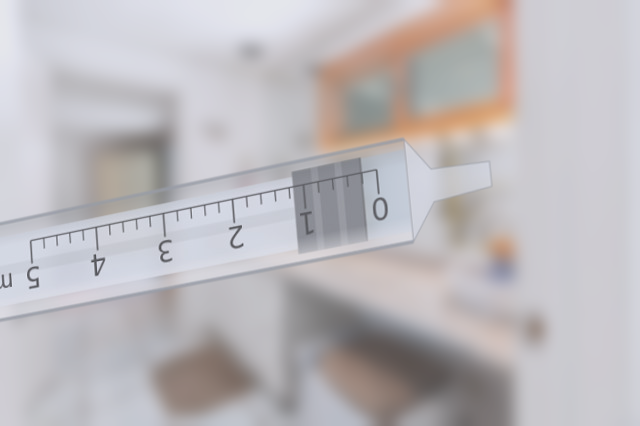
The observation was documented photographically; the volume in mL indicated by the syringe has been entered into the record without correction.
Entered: 0.2 mL
